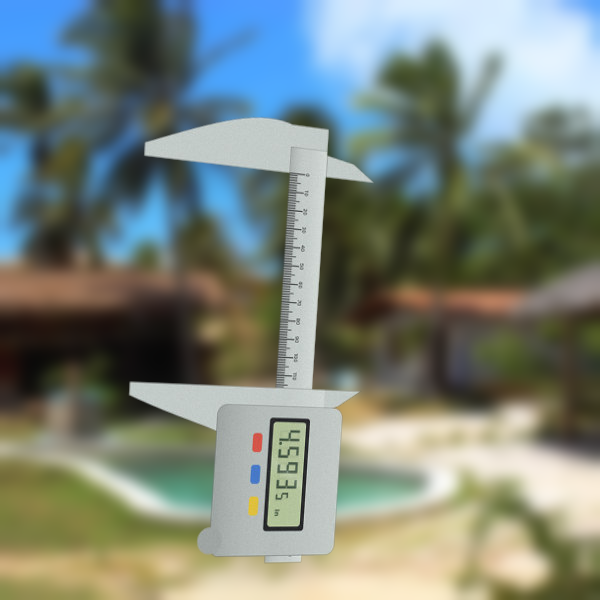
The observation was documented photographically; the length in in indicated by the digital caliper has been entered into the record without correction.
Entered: 4.5935 in
